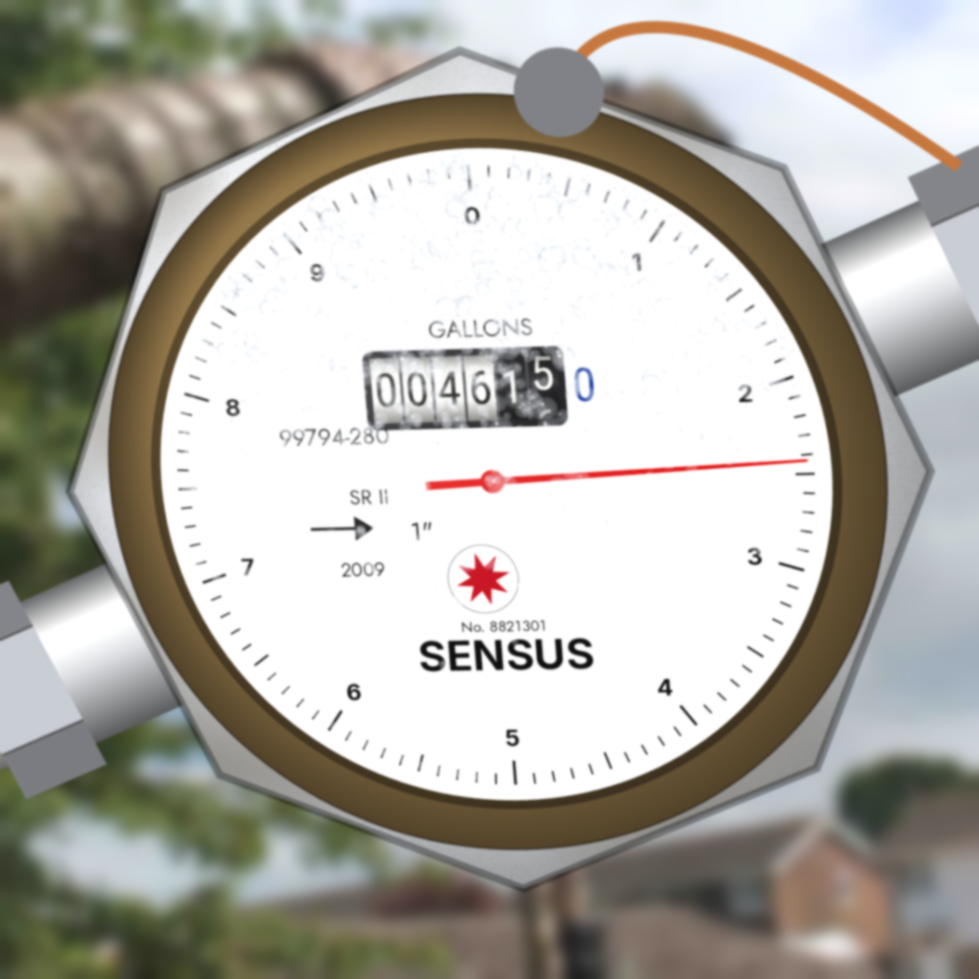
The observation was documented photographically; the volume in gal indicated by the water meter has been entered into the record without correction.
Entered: 46152.4 gal
